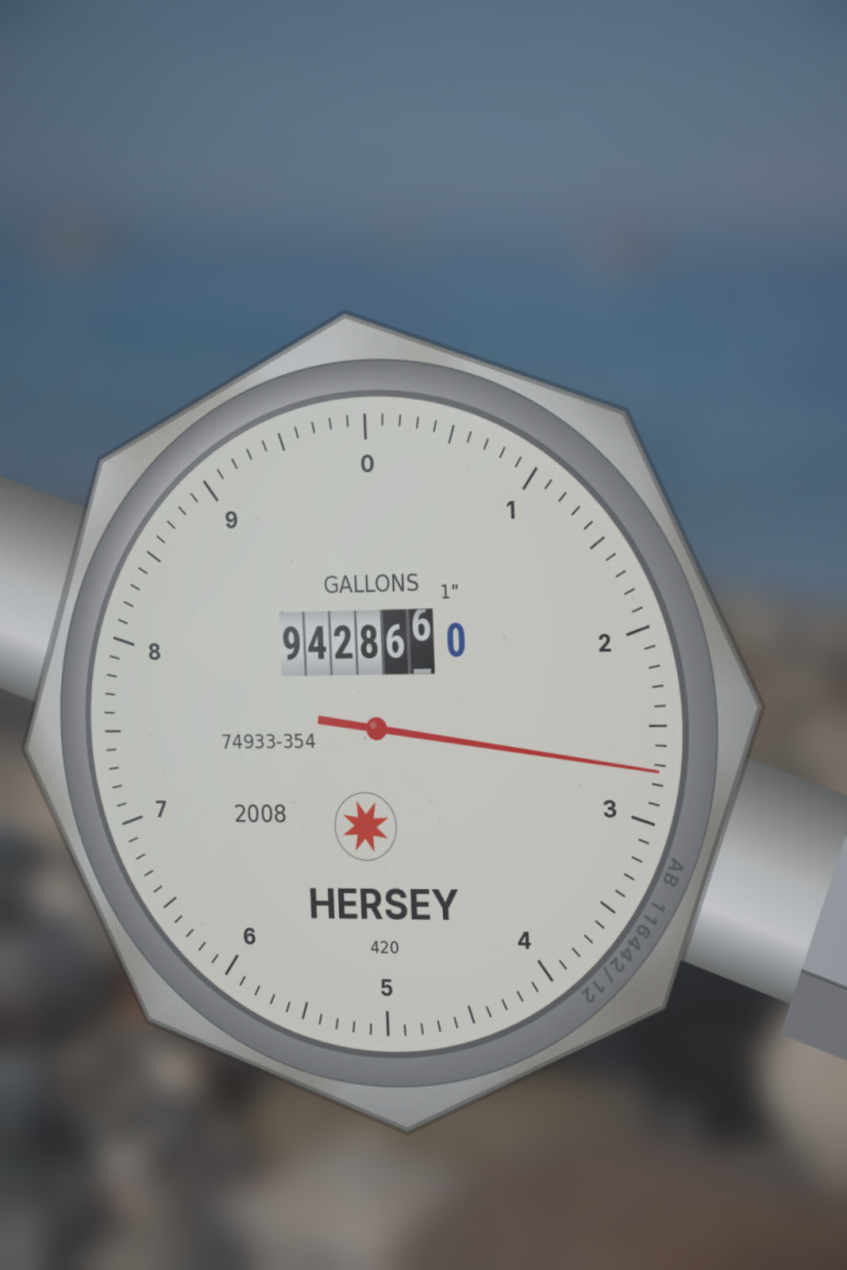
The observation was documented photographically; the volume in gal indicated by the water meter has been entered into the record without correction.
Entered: 9428662.7 gal
